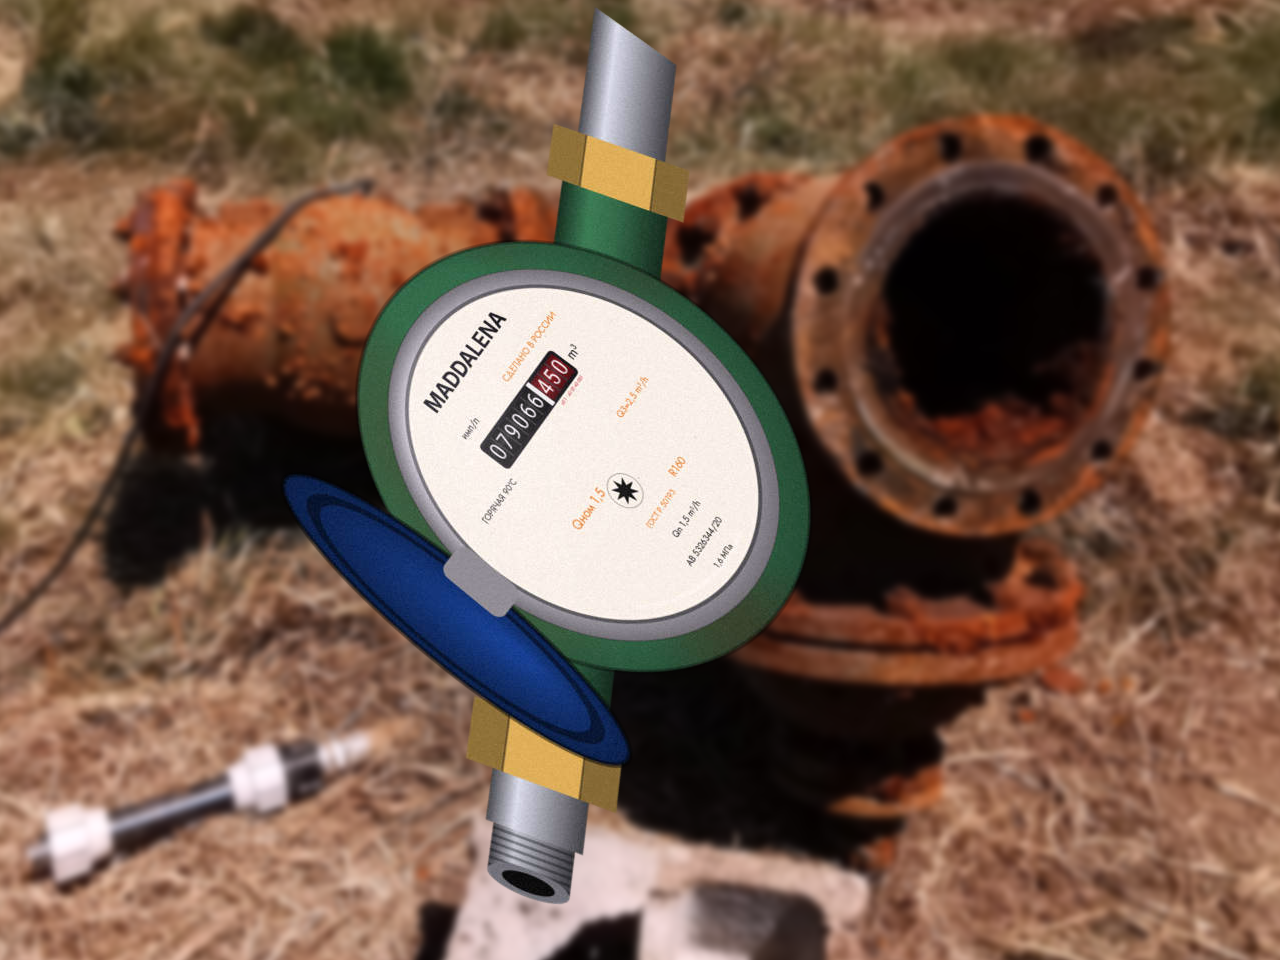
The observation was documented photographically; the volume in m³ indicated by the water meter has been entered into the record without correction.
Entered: 79066.450 m³
